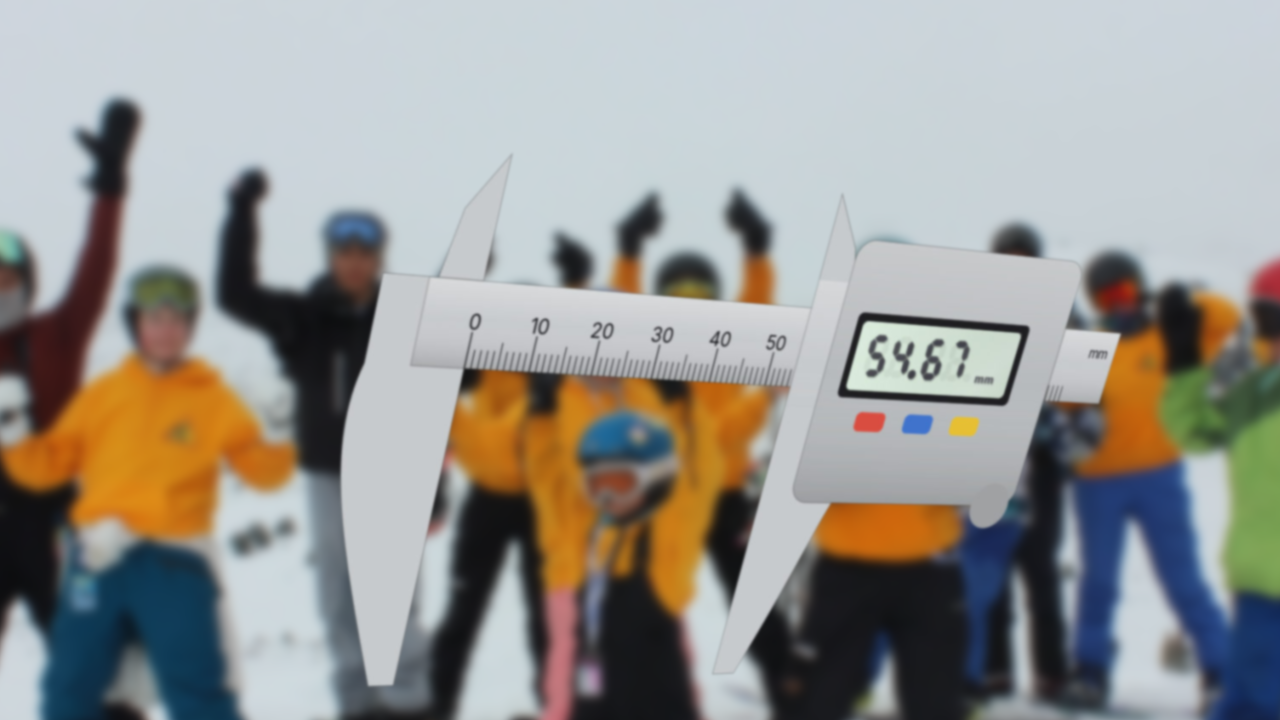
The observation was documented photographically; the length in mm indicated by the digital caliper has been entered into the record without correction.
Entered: 54.67 mm
